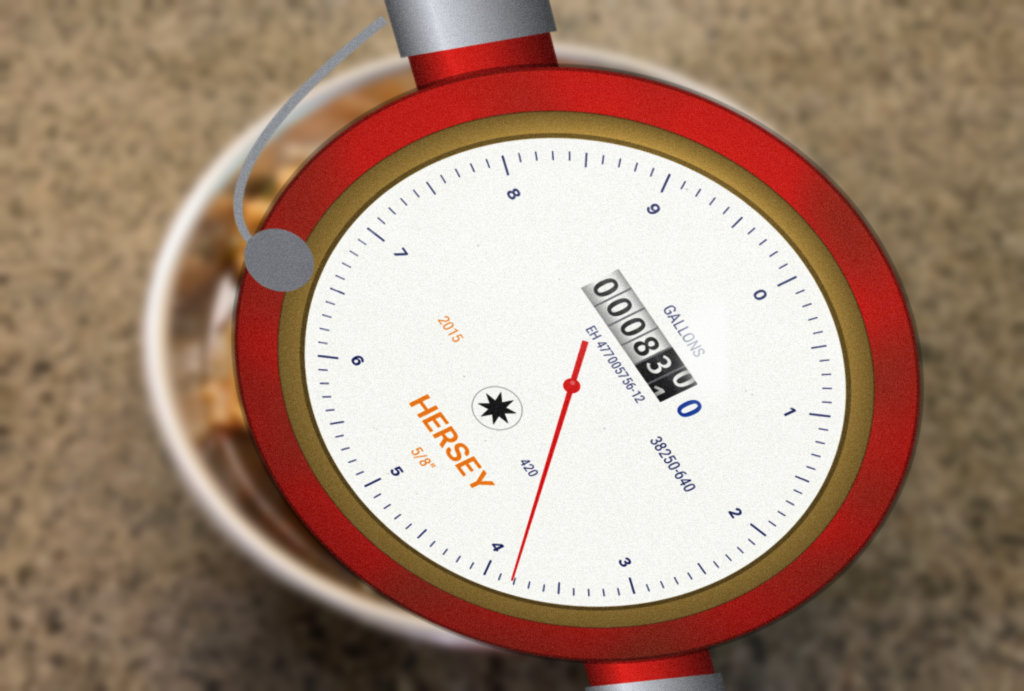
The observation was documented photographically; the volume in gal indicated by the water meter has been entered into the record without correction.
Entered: 8303.8 gal
